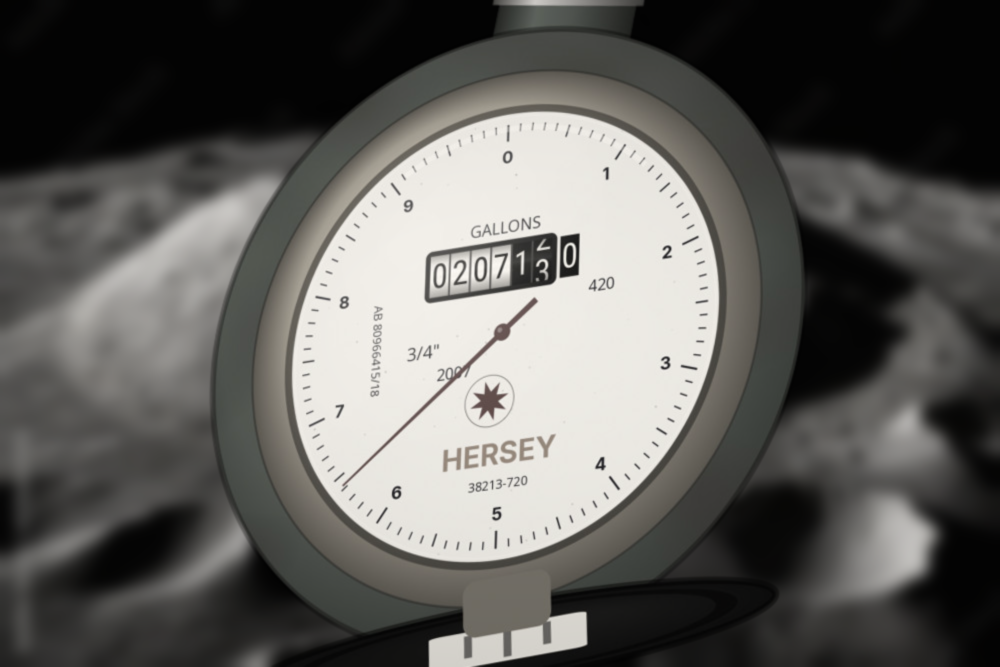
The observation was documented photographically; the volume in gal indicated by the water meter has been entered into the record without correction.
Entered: 207126.4 gal
